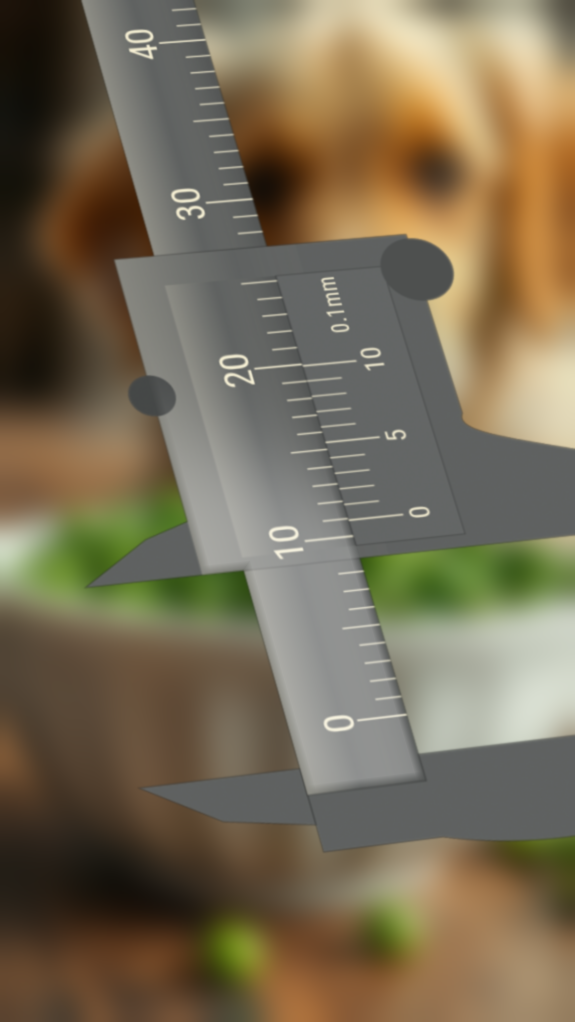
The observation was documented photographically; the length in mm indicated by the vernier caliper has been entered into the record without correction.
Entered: 10.9 mm
